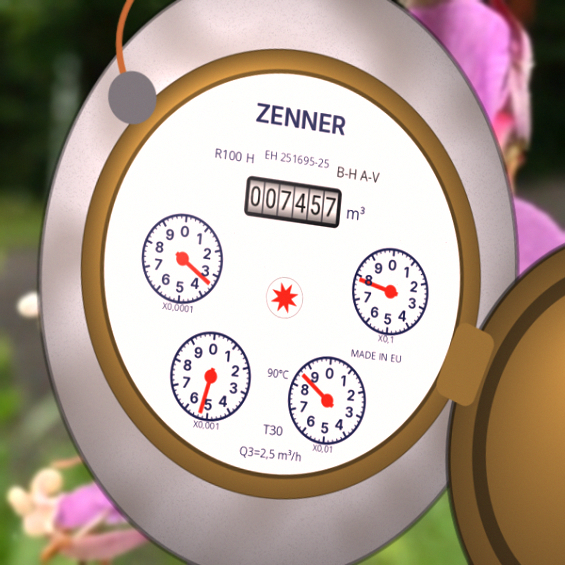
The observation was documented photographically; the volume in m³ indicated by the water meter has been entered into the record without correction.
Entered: 7457.7853 m³
